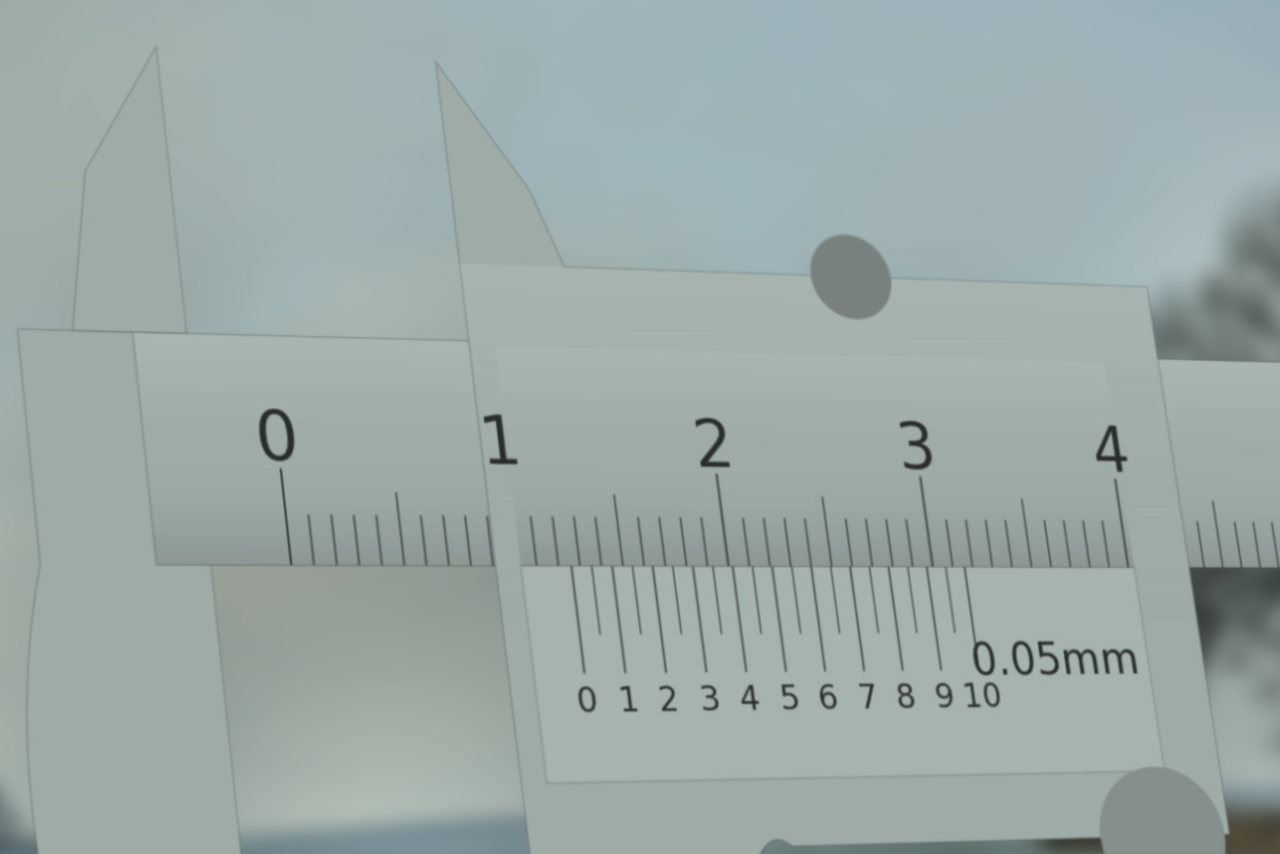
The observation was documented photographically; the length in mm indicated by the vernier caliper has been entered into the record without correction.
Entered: 12.6 mm
